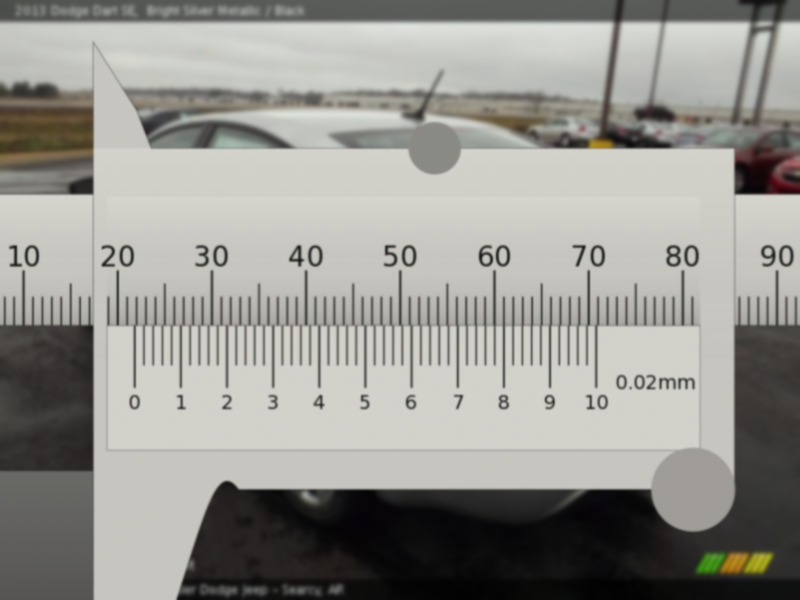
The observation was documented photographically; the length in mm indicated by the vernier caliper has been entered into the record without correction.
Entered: 21.8 mm
